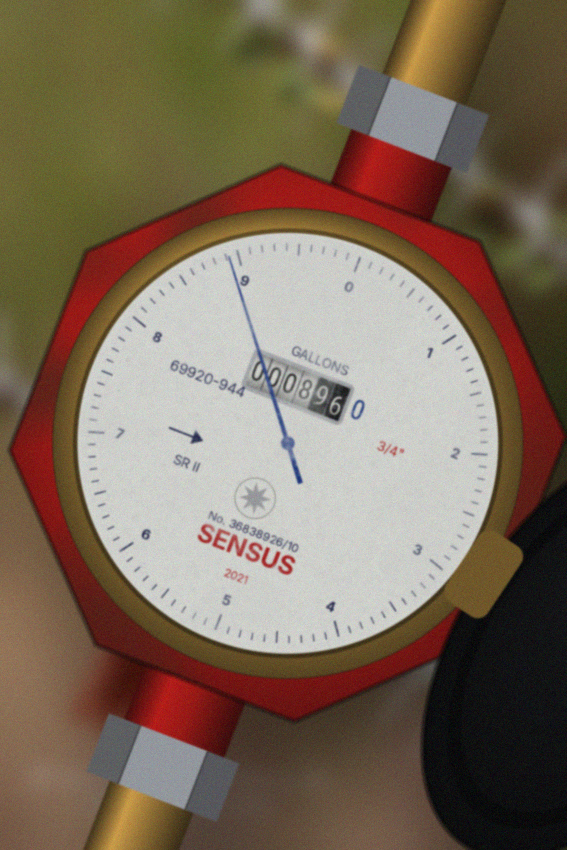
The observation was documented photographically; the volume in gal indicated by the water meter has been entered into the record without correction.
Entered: 8958.9 gal
